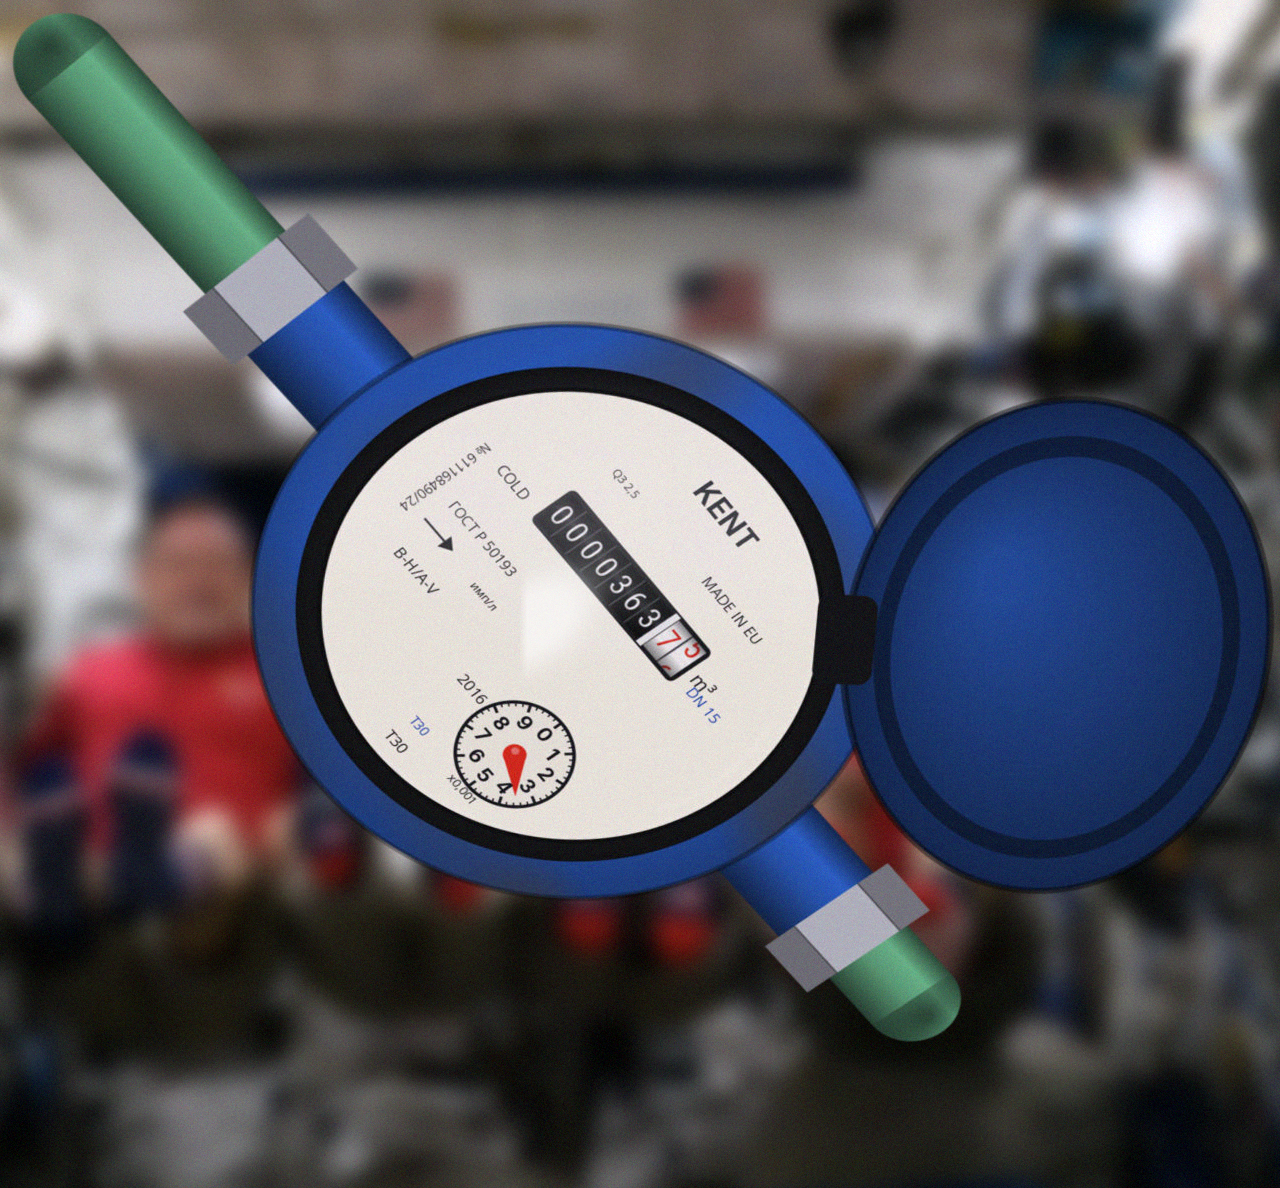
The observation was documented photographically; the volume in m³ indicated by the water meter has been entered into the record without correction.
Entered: 363.753 m³
